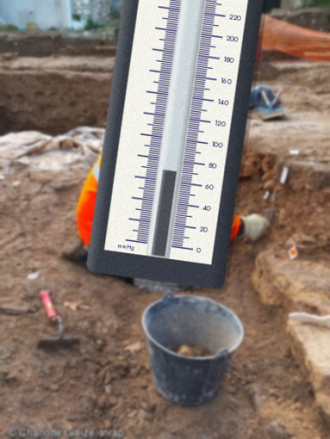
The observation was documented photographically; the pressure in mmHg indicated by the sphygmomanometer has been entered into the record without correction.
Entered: 70 mmHg
